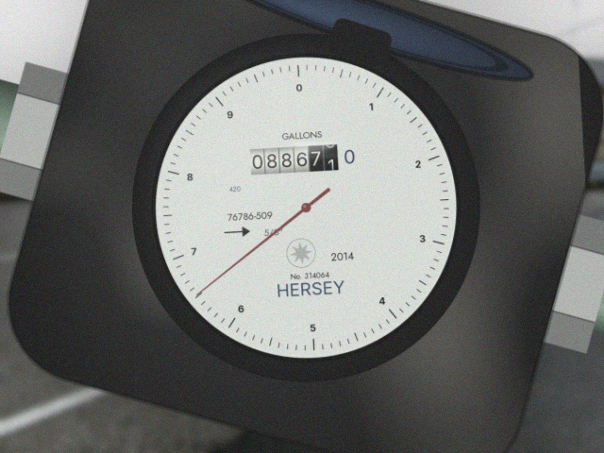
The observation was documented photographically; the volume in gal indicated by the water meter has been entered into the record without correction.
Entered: 886706.5 gal
